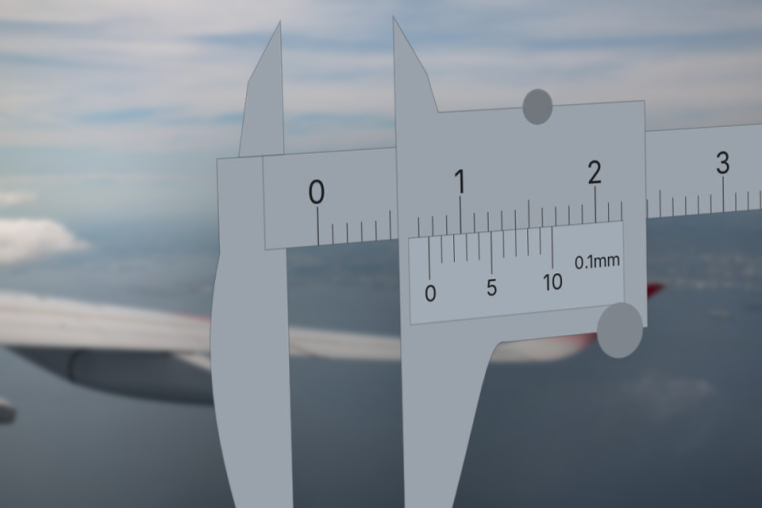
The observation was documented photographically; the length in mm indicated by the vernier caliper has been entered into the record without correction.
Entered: 7.7 mm
